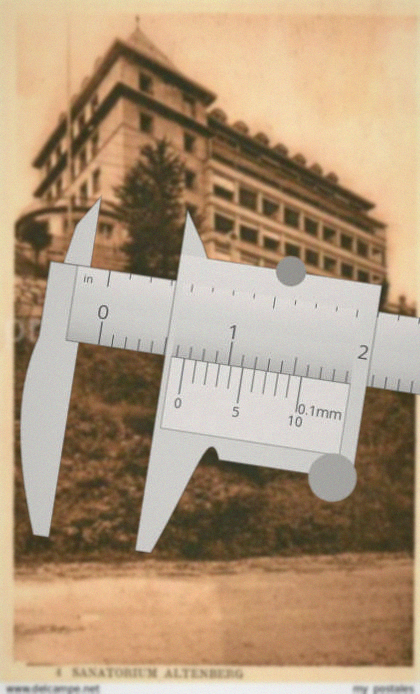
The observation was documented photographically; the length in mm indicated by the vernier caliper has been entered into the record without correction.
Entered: 6.6 mm
